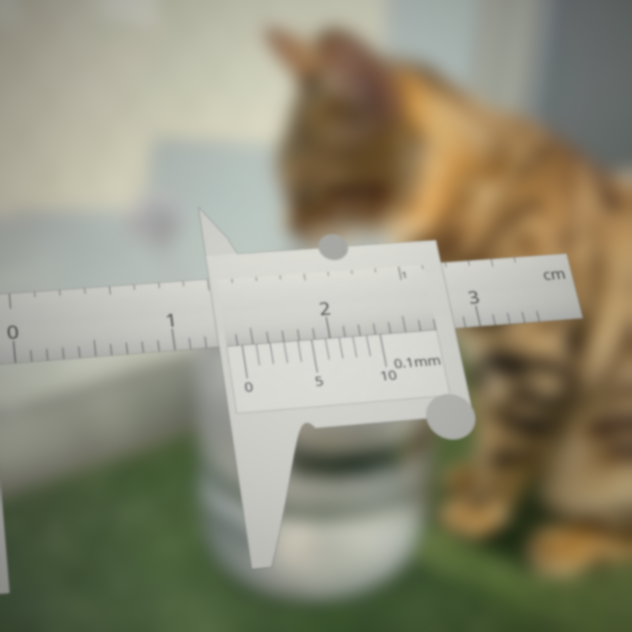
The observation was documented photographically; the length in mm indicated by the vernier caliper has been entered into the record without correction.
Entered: 14.3 mm
